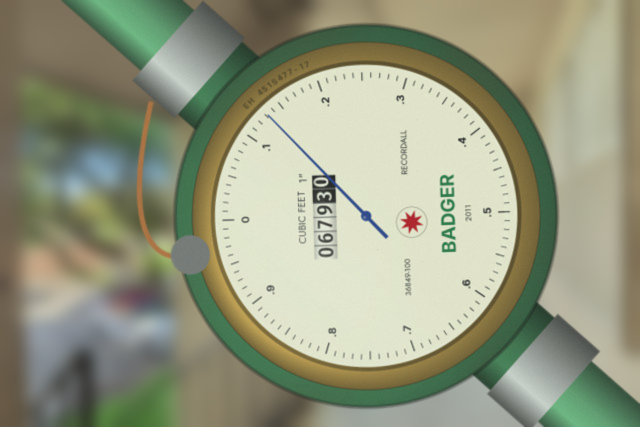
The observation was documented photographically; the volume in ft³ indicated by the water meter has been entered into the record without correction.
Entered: 67930.13 ft³
